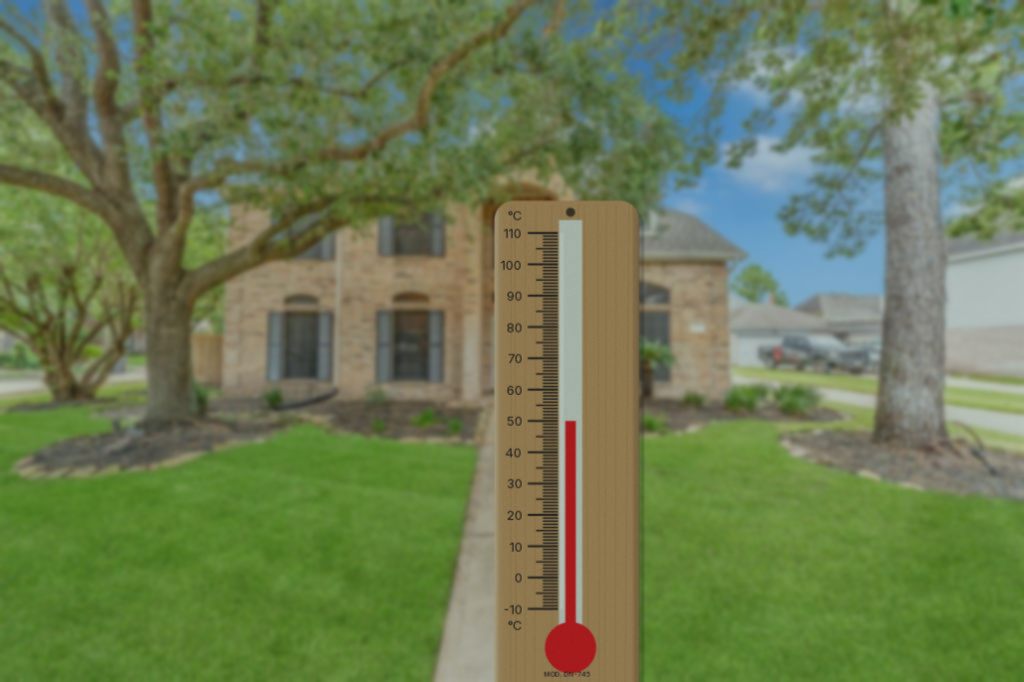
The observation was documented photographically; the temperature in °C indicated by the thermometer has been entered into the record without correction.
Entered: 50 °C
